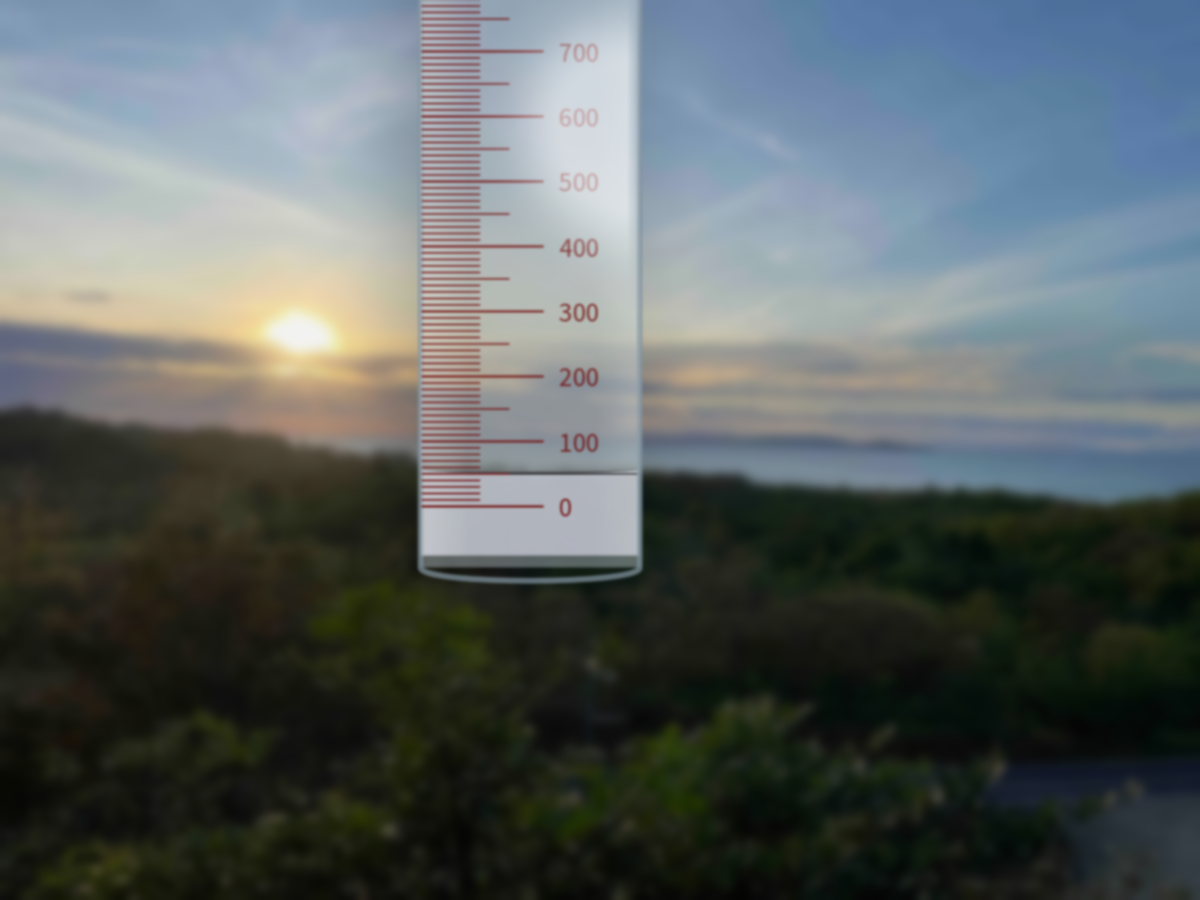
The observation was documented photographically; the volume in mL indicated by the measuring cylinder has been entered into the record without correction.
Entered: 50 mL
